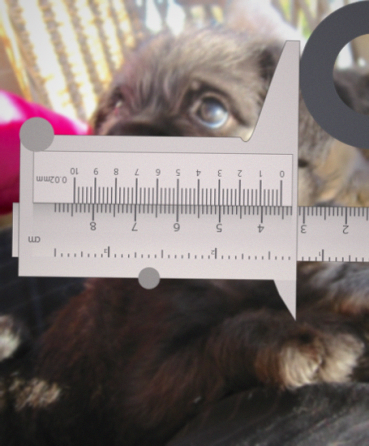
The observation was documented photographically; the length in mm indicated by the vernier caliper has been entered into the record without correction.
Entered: 35.5 mm
